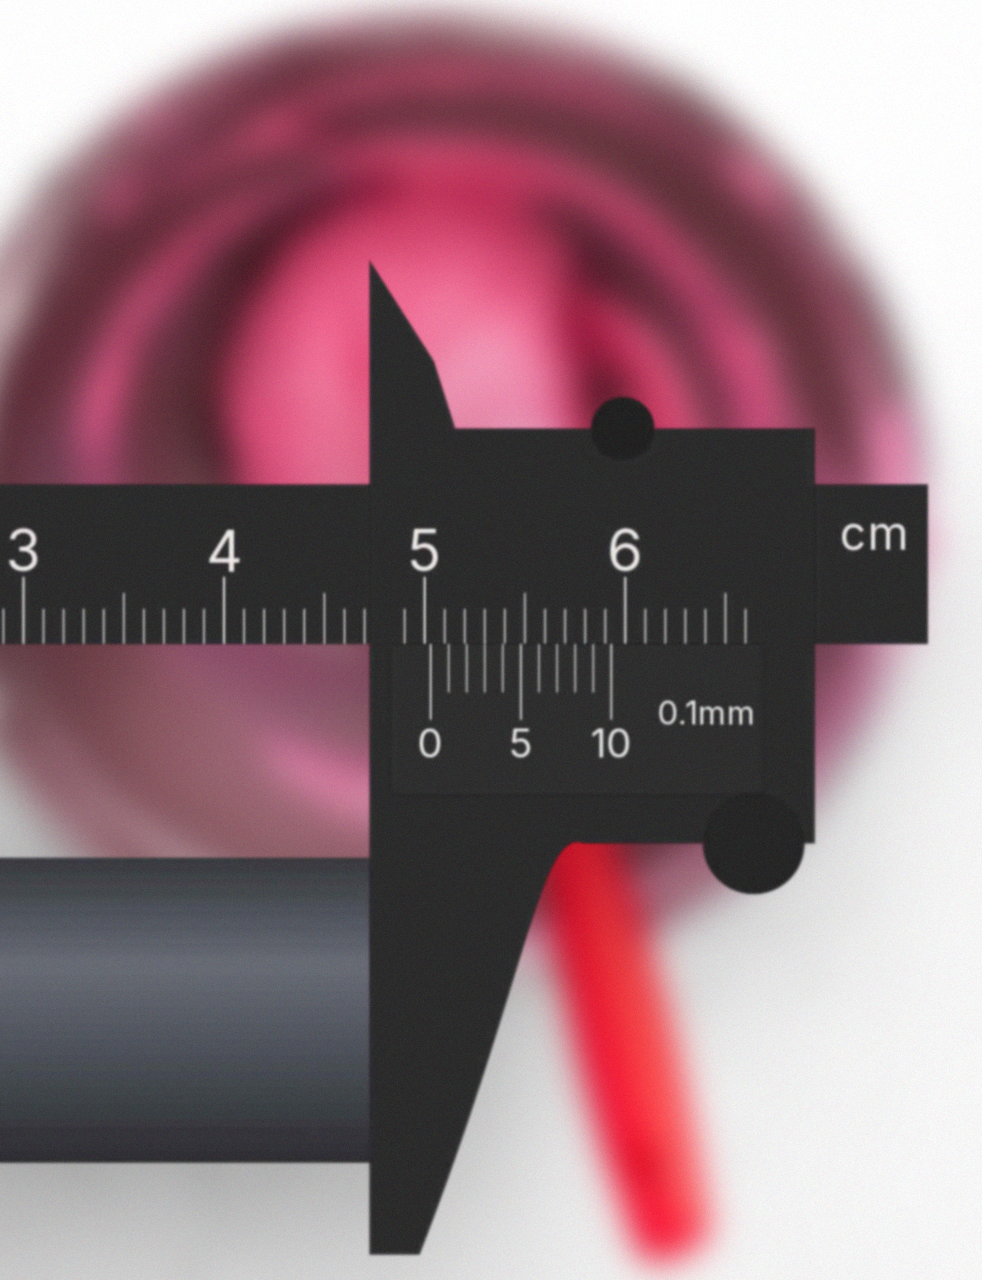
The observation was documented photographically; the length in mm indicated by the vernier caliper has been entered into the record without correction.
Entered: 50.3 mm
